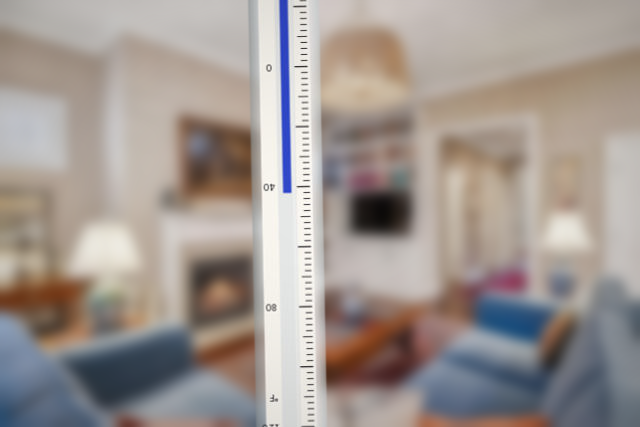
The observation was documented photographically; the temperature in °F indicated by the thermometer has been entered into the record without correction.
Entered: 42 °F
